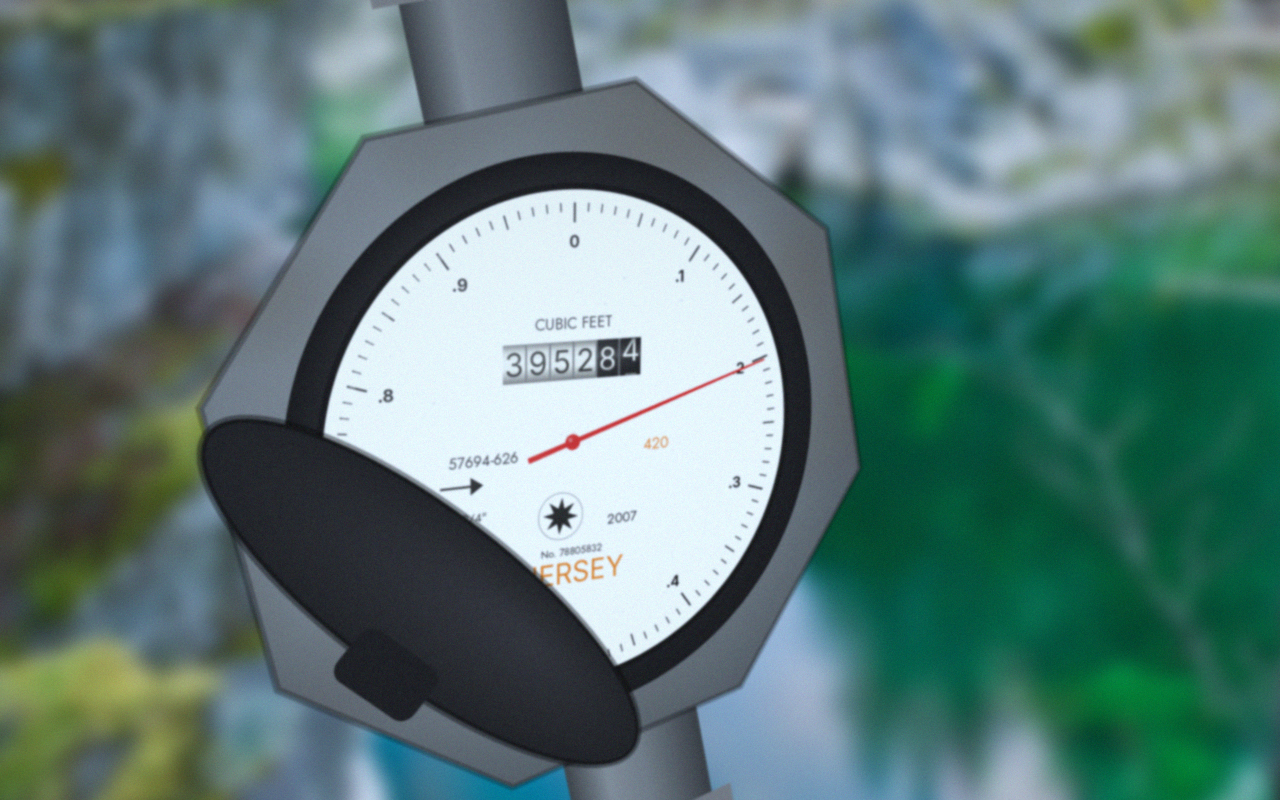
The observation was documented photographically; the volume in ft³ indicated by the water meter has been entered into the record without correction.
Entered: 395284.20 ft³
